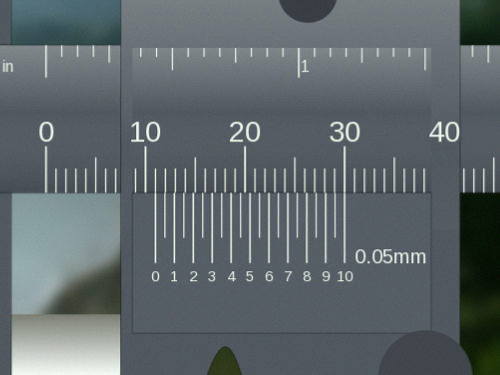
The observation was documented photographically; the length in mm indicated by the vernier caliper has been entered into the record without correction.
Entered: 11.0 mm
